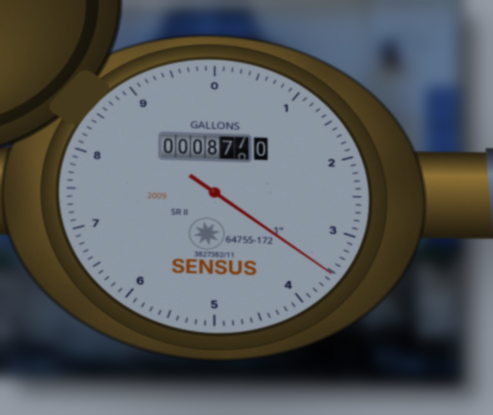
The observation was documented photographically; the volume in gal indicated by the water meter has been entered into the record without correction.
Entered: 8773.5 gal
